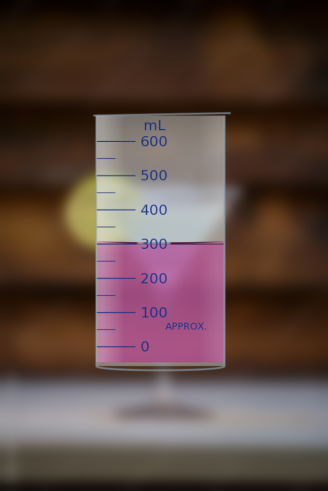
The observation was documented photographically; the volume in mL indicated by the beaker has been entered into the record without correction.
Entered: 300 mL
